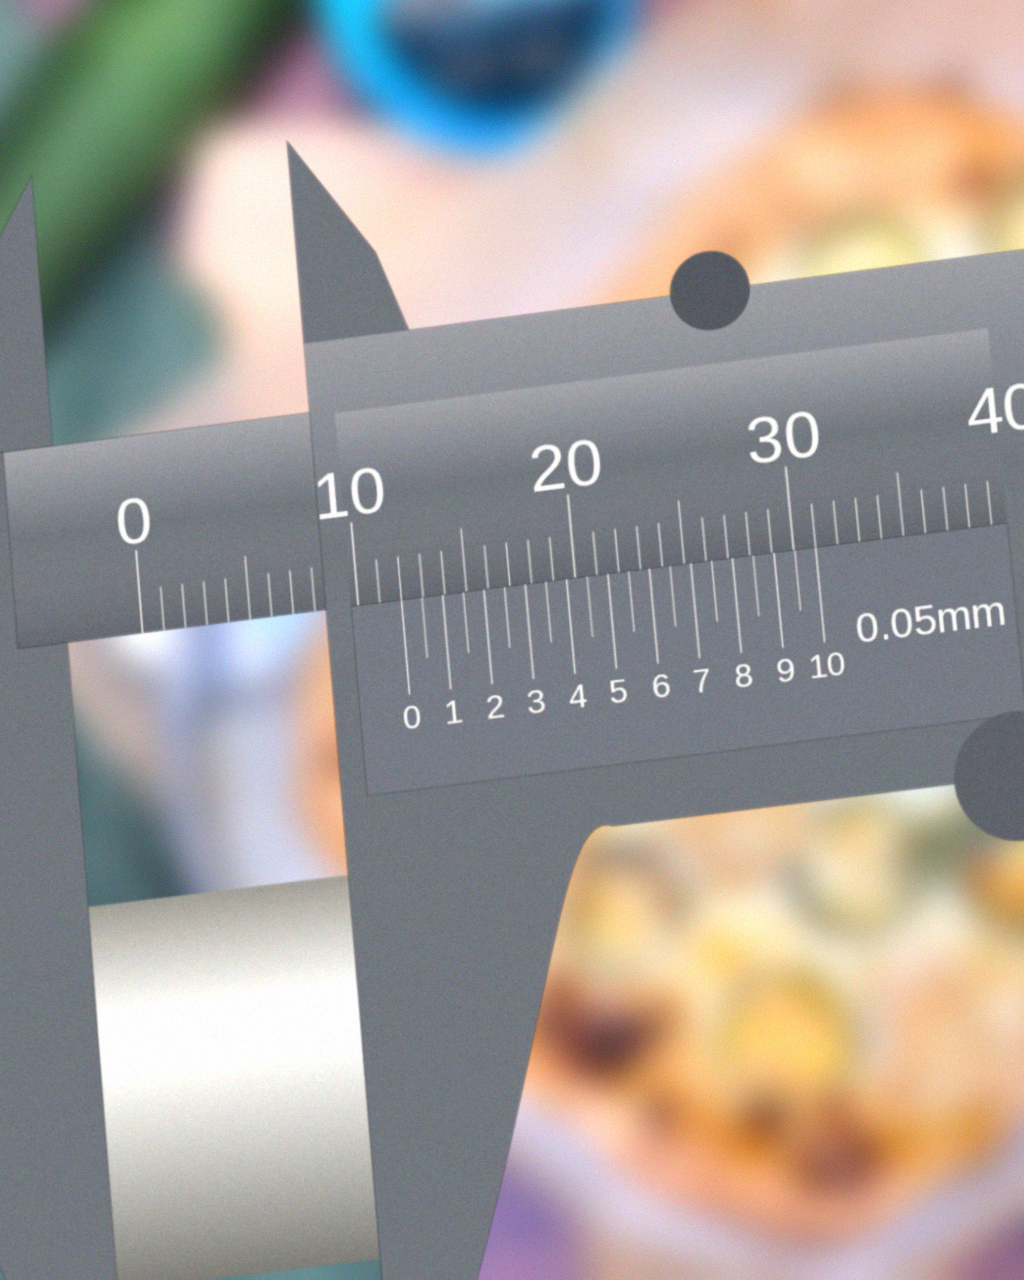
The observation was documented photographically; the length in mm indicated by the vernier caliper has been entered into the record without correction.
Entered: 12.0 mm
